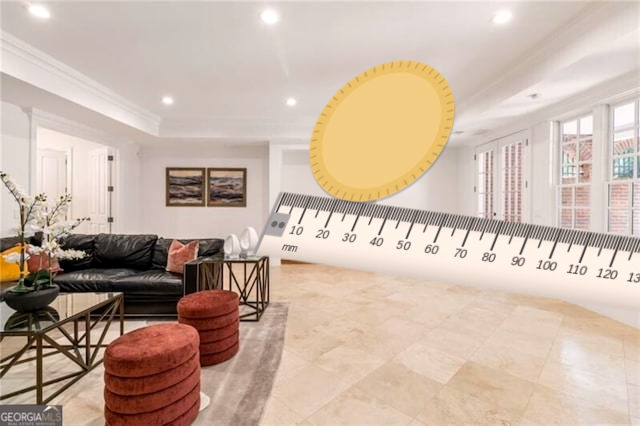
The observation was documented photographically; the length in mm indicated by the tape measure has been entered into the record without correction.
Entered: 50 mm
